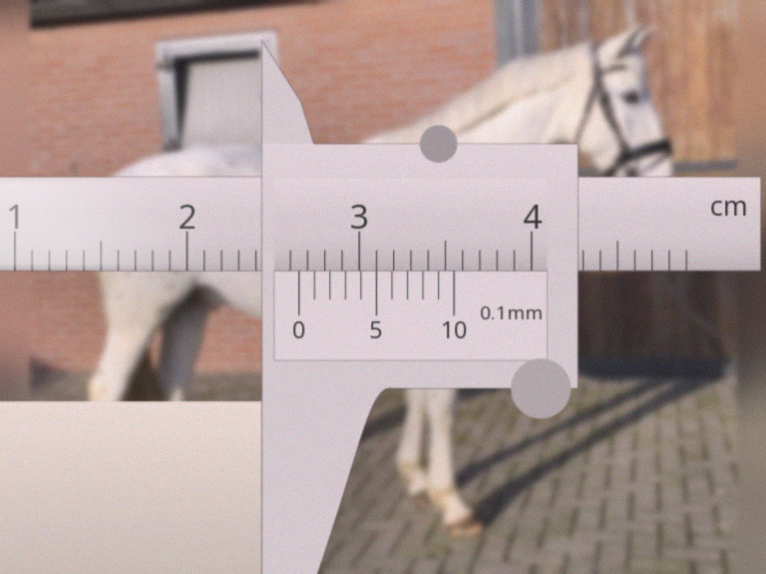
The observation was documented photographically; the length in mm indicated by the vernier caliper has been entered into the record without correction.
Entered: 26.5 mm
